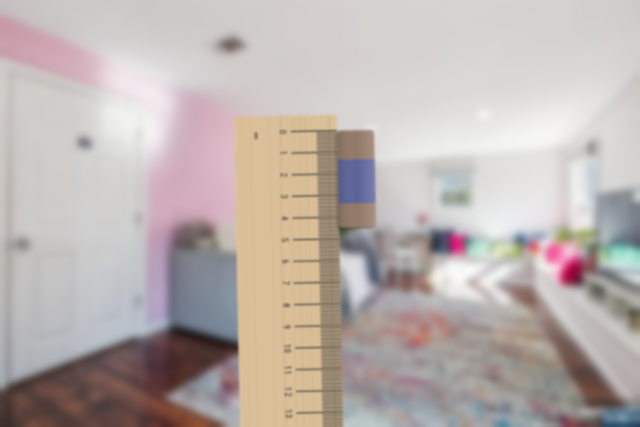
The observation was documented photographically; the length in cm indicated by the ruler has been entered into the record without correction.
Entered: 4.5 cm
